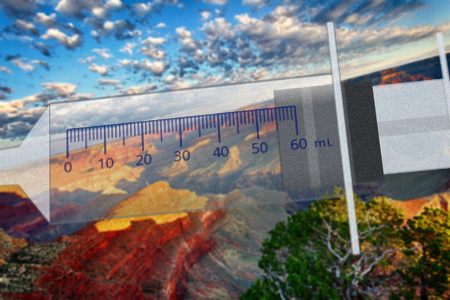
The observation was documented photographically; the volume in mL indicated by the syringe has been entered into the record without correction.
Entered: 55 mL
